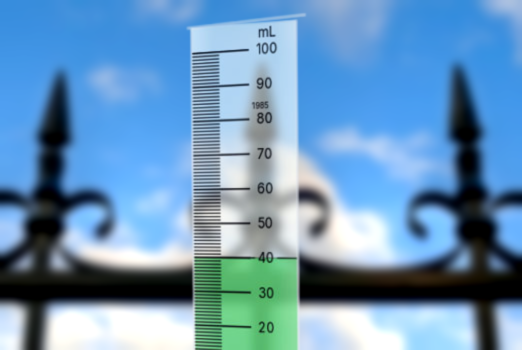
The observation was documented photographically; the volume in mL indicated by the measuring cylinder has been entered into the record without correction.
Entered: 40 mL
